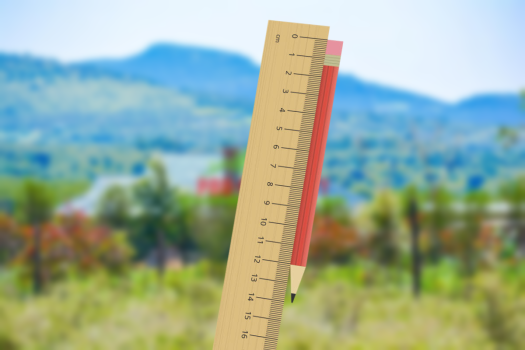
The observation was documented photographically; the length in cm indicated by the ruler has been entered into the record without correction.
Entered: 14 cm
